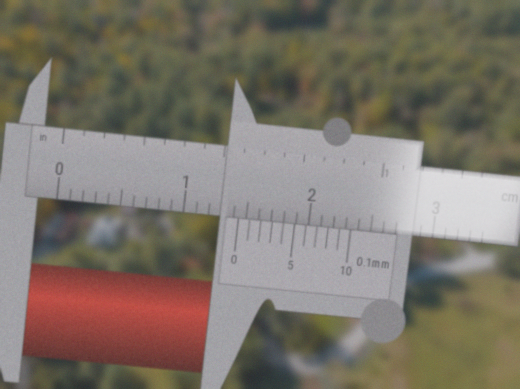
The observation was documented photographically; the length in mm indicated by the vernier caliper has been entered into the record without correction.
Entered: 14.4 mm
